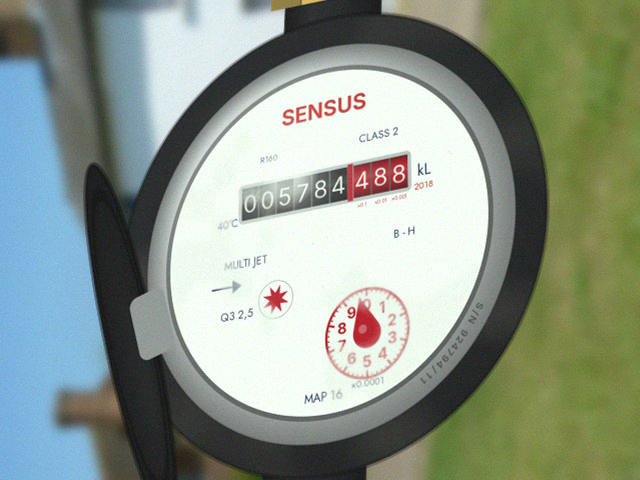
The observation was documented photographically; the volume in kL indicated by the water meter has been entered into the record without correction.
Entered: 5784.4879 kL
